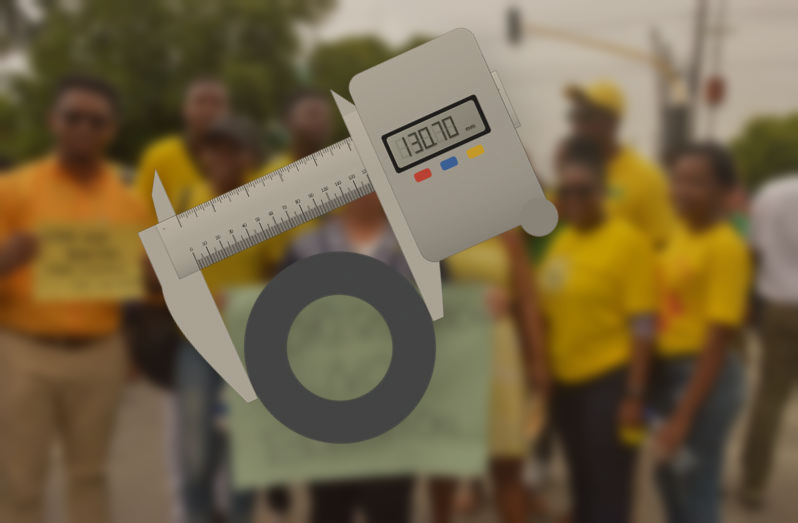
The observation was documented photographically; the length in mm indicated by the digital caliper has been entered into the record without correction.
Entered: 130.70 mm
